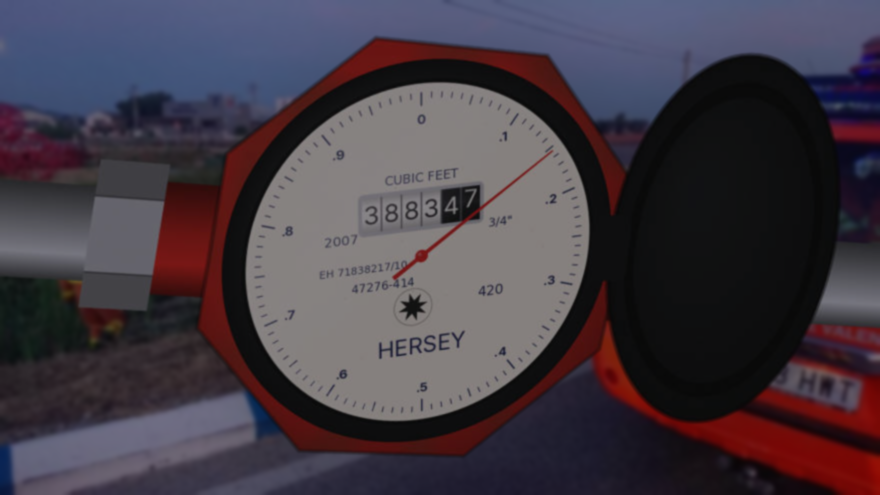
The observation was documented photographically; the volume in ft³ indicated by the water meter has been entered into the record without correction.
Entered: 388347.15 ft³
